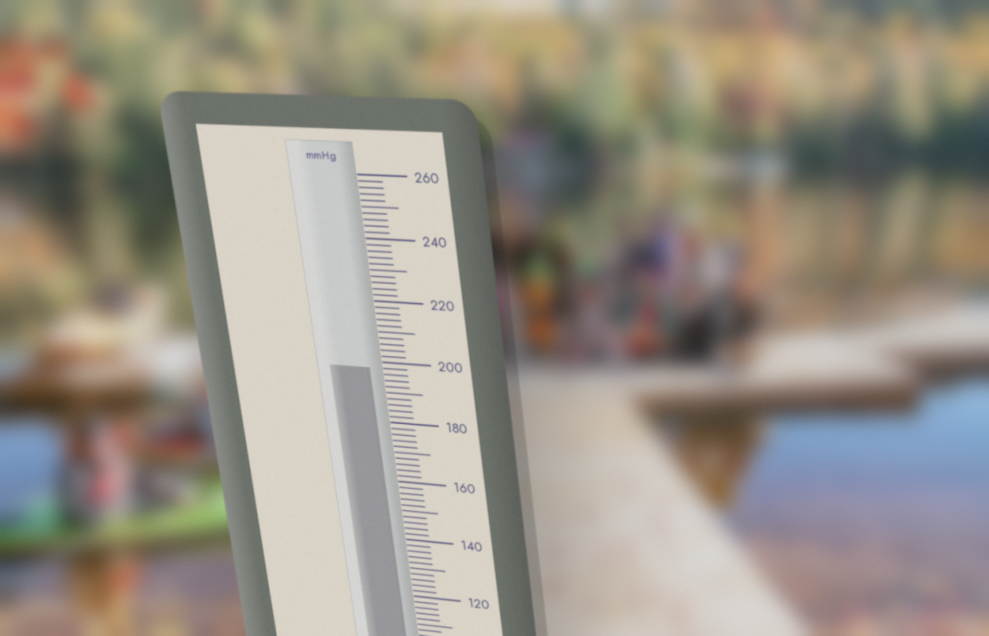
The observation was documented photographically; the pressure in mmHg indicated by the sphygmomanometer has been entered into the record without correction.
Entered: 198 mmHg
